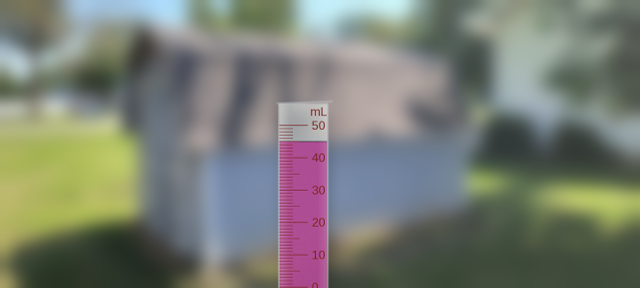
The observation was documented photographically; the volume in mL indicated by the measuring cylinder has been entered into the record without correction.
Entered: 45 mL
